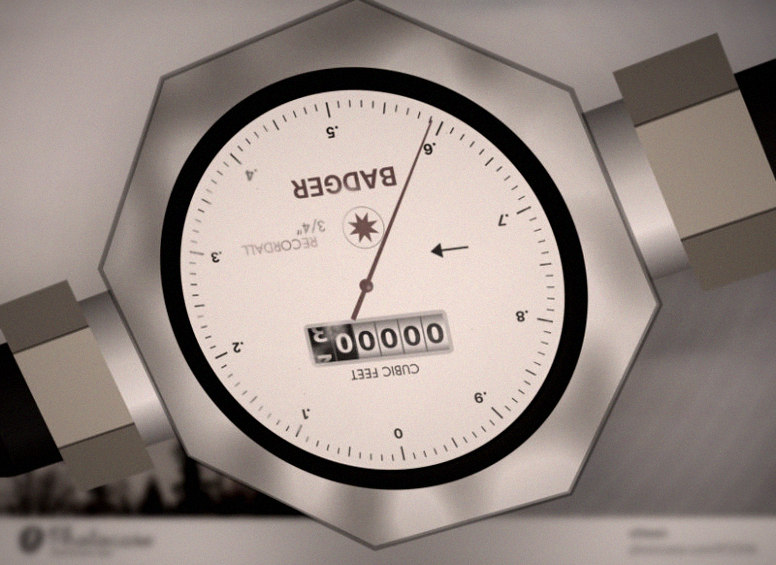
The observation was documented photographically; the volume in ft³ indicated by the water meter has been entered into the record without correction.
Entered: 2.59 ft³
